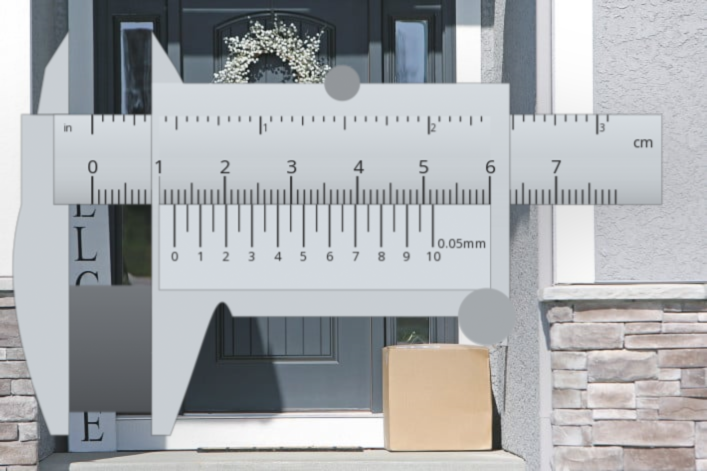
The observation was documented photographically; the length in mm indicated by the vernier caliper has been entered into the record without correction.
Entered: 12.4 mm
